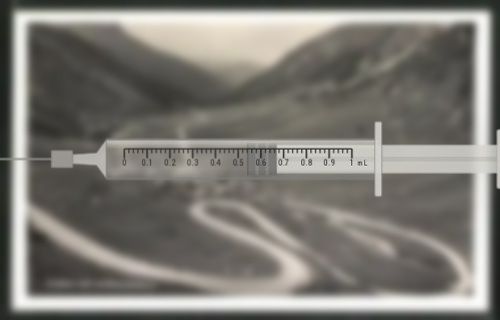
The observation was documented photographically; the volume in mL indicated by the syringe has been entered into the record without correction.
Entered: 0.54 mL
